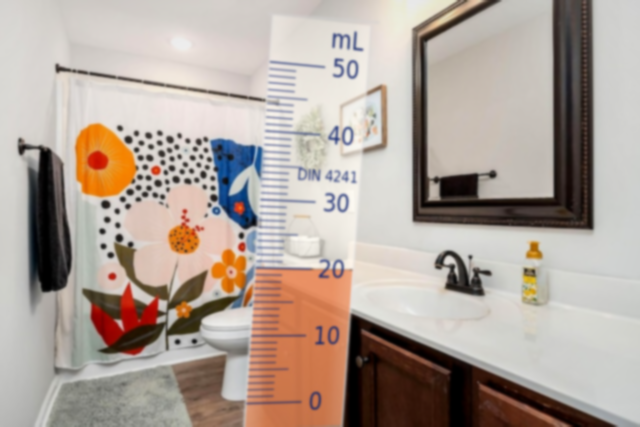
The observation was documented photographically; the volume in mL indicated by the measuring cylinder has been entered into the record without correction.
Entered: 20 mL
